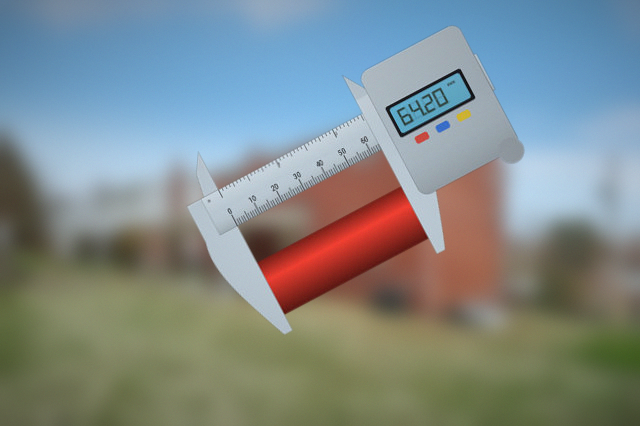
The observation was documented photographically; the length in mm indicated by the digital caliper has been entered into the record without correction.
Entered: 64.20 mm
